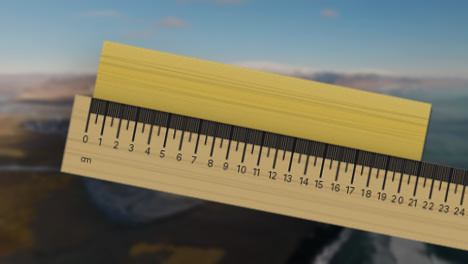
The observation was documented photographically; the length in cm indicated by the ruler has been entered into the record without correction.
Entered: 21 cm
